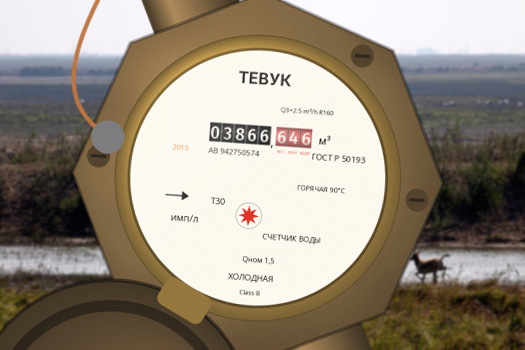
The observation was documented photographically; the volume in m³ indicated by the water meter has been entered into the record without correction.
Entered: 3866.646 m³
